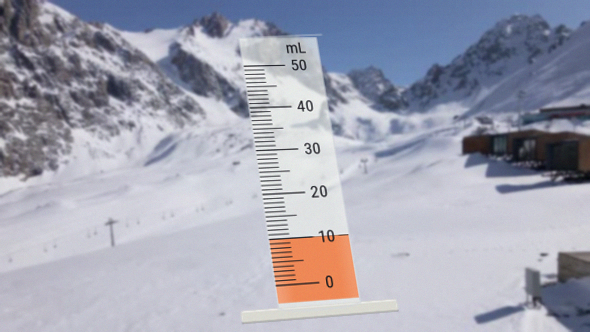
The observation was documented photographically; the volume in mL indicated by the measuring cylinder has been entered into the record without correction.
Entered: 10 mL
